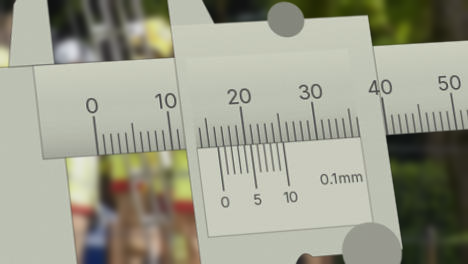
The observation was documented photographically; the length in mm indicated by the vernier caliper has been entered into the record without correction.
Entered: 16.2 mm
